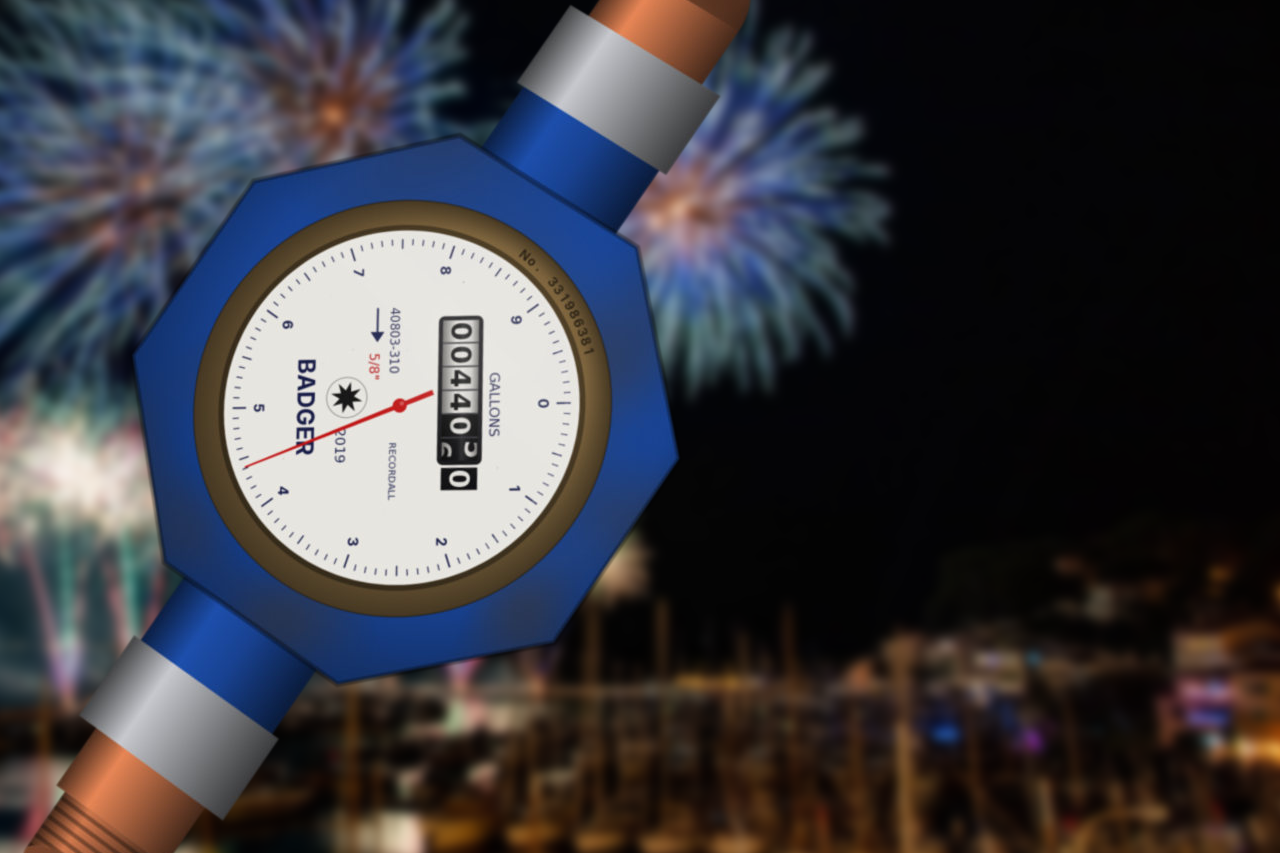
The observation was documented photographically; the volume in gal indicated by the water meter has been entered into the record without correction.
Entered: 44054.4 gal
